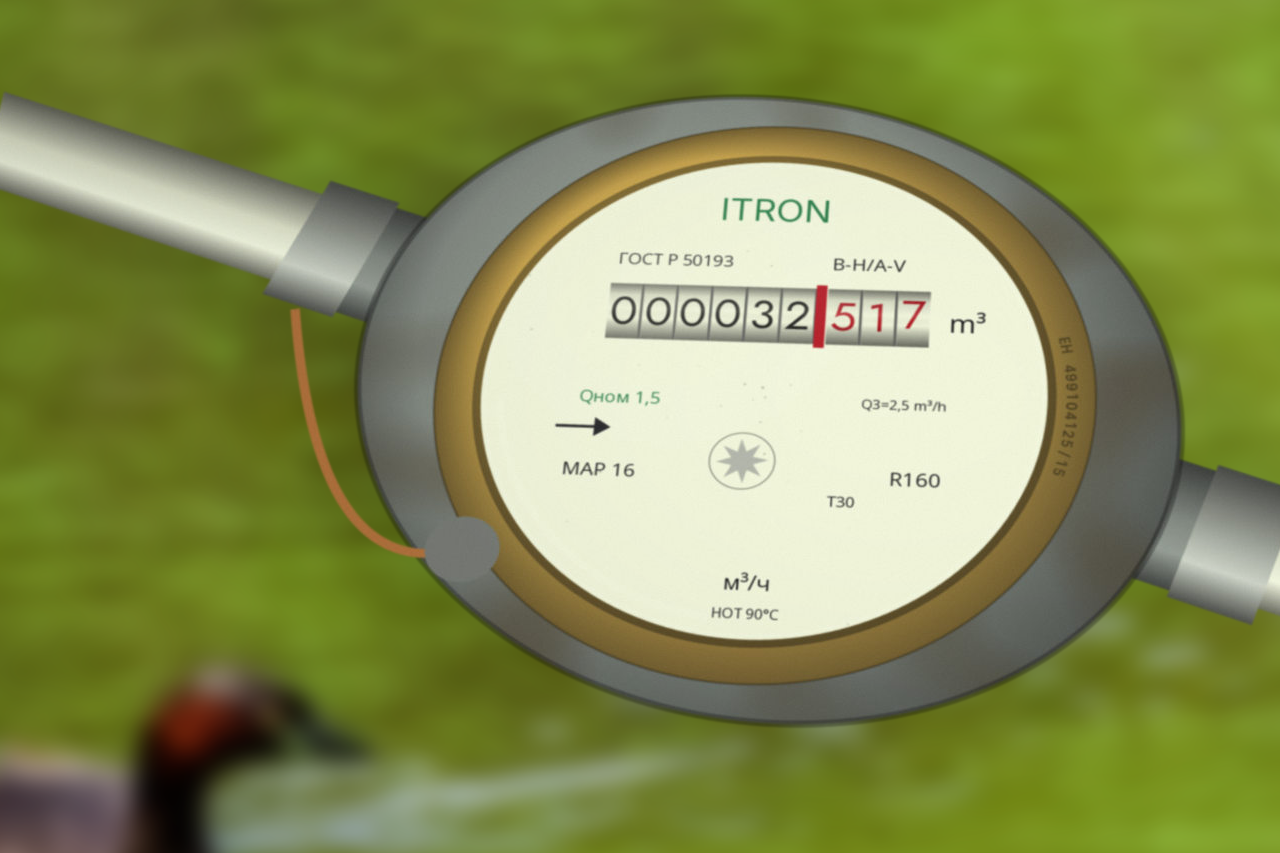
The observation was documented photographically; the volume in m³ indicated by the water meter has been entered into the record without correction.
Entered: 32.517 m³
